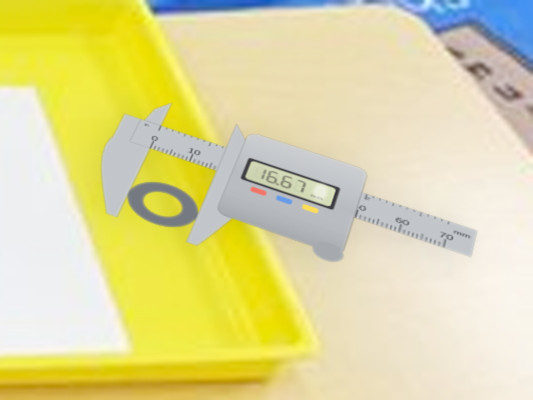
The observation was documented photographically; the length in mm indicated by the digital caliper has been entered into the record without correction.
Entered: 16.67 mm
